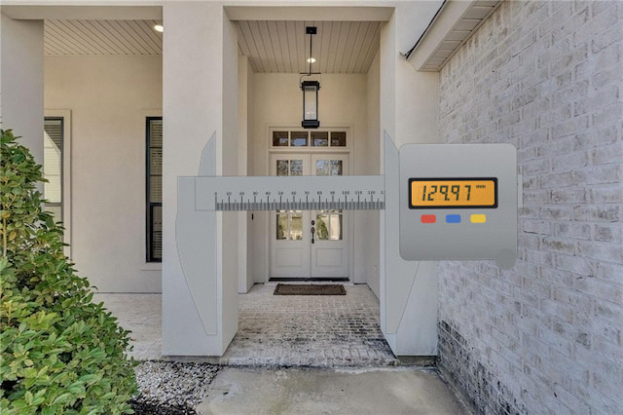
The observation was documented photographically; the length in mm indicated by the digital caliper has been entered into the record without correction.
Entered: 129.97 mm
